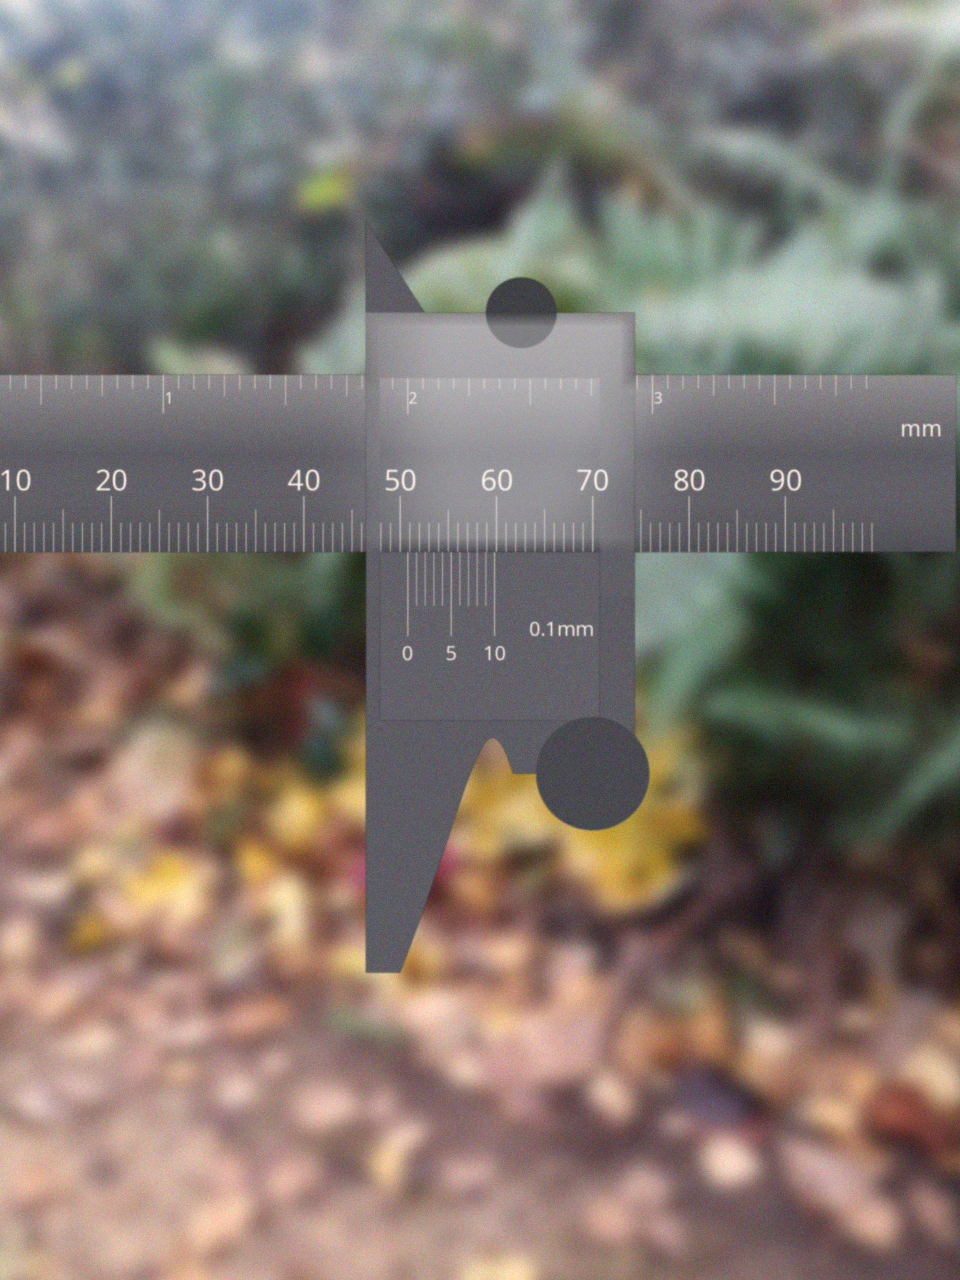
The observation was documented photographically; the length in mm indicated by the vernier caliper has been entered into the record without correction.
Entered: 50.8 mm
